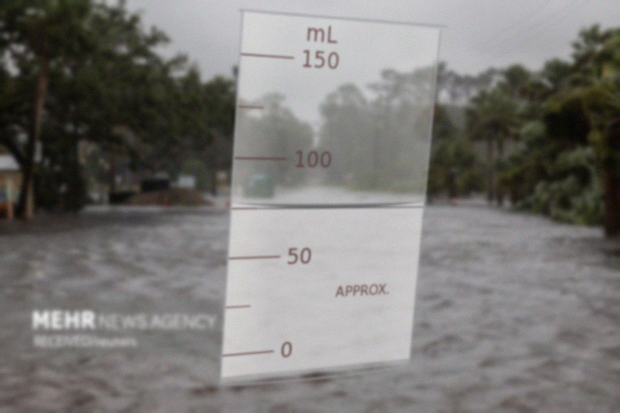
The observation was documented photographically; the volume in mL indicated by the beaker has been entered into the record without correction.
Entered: 75 mL
